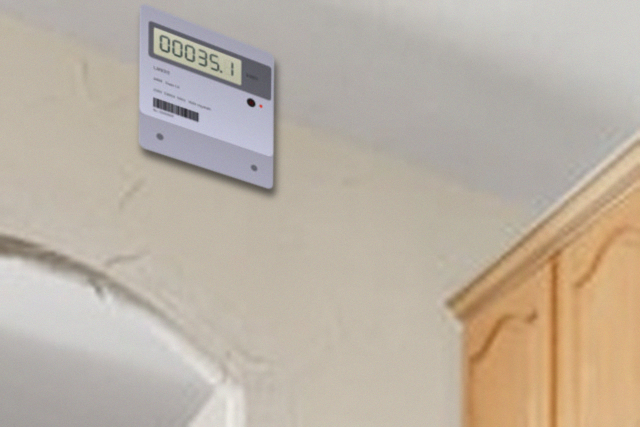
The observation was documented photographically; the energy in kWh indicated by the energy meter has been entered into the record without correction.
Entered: 35.1 kWh
